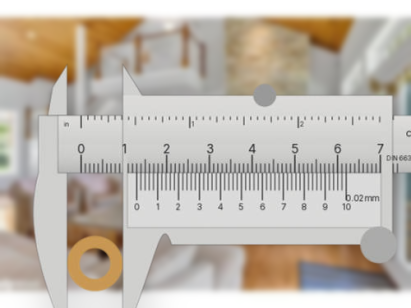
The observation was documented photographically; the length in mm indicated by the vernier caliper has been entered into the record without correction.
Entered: 13.0 mm
